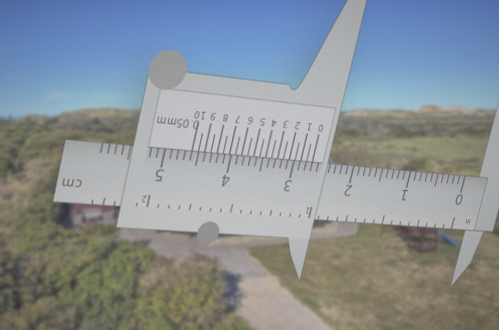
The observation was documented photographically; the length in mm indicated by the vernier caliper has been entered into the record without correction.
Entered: 27.0 mm
